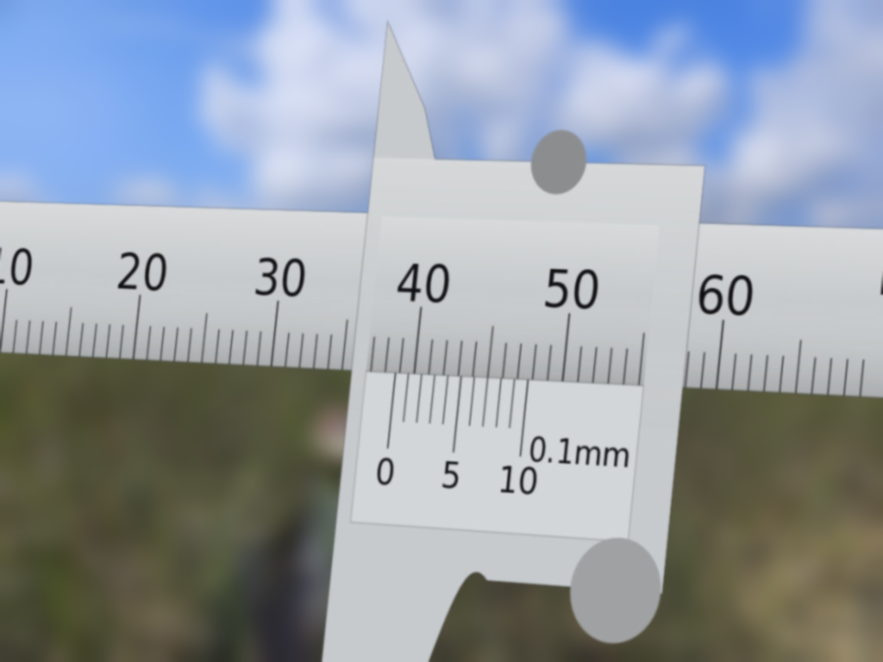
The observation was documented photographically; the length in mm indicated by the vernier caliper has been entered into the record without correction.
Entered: 38.7 mm
